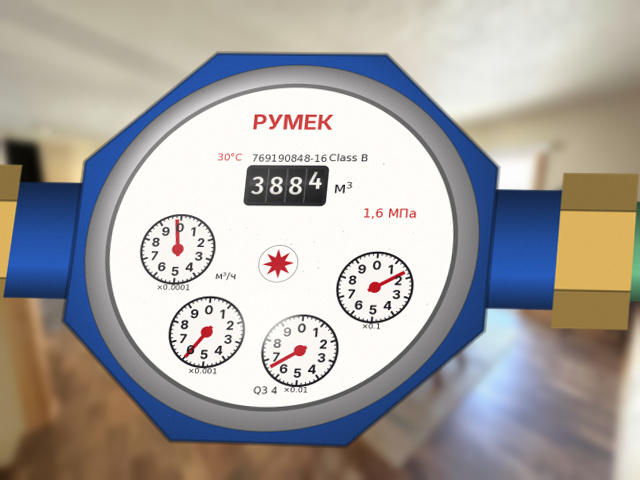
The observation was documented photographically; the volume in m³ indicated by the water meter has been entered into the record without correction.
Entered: 3884.1659 m³
